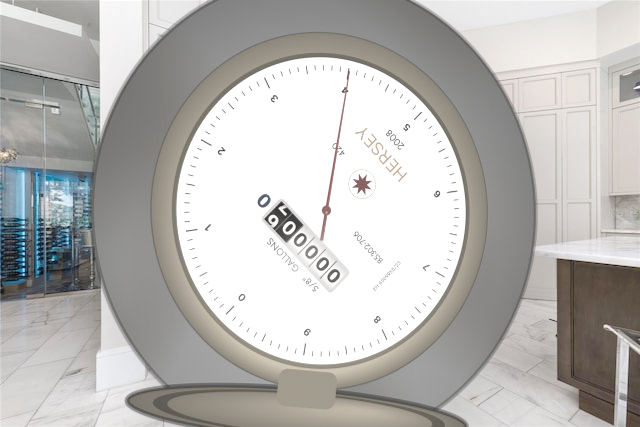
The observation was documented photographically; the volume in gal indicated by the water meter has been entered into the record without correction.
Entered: 64.0 gal
